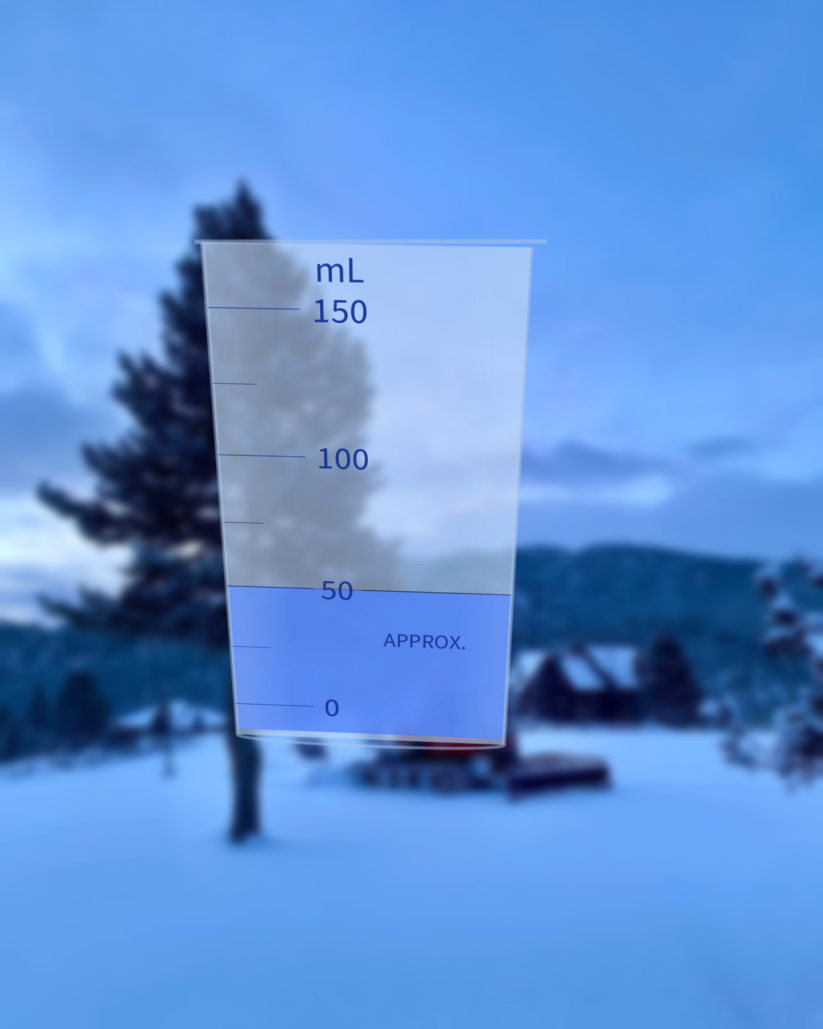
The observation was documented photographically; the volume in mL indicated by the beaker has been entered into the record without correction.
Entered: 50 mL
